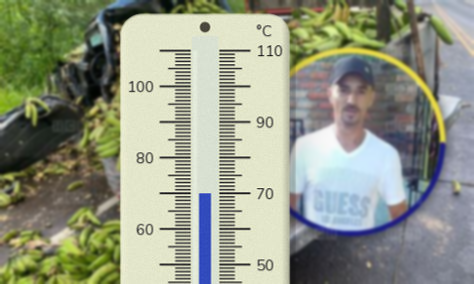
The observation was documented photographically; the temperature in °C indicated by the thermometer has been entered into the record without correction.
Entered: 70 °C
